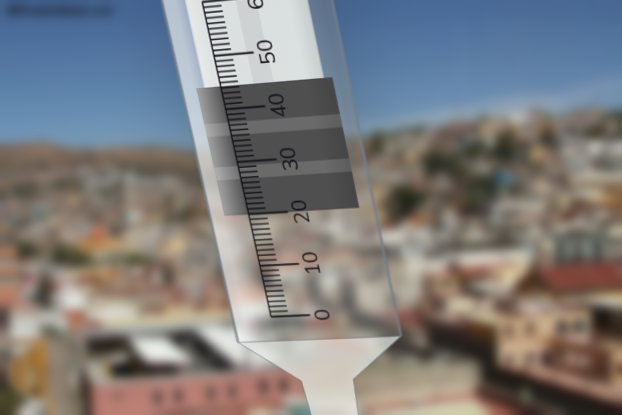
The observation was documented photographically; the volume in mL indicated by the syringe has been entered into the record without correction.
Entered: 20 mL
